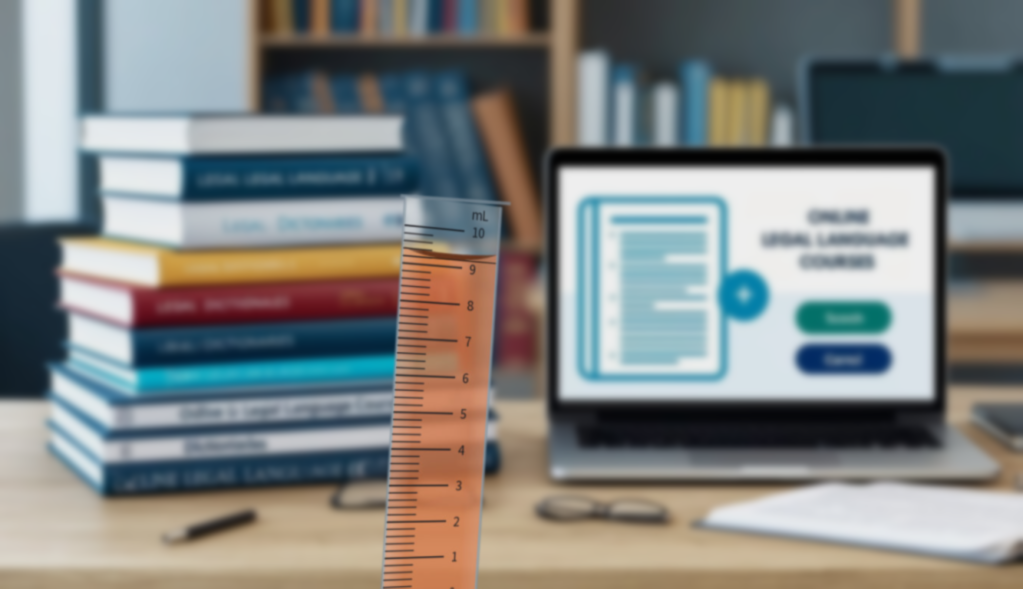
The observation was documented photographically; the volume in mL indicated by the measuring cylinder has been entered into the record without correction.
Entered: 9.2 mL
